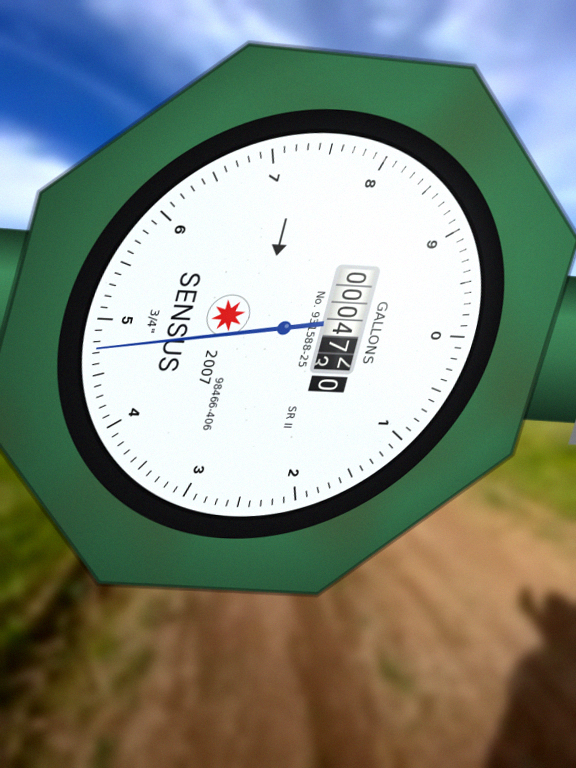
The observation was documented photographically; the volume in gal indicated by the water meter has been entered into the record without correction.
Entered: 4724.7 gal
